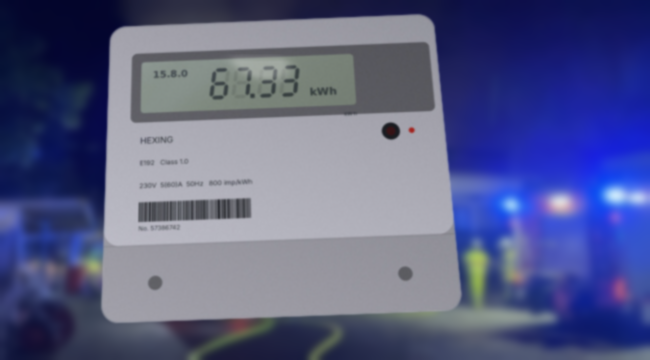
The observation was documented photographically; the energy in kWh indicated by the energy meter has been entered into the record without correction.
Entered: 67.33 kWh
